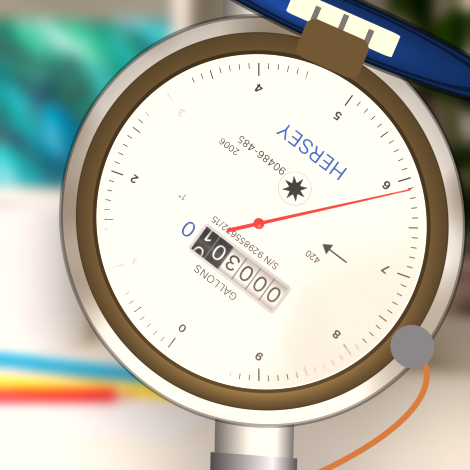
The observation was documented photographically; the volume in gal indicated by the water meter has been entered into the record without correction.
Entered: 3006.1 gal
